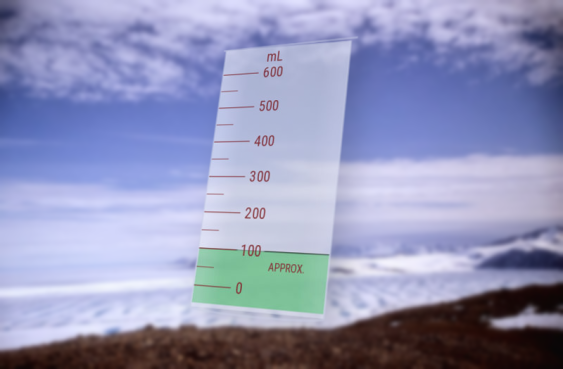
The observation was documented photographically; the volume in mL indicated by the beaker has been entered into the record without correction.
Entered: 100 mL
